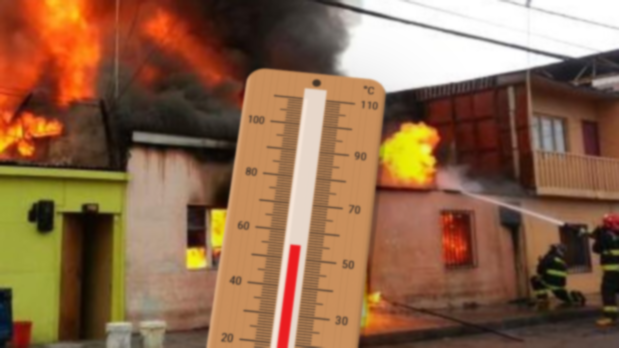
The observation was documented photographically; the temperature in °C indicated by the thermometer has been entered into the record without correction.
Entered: 55 °C
